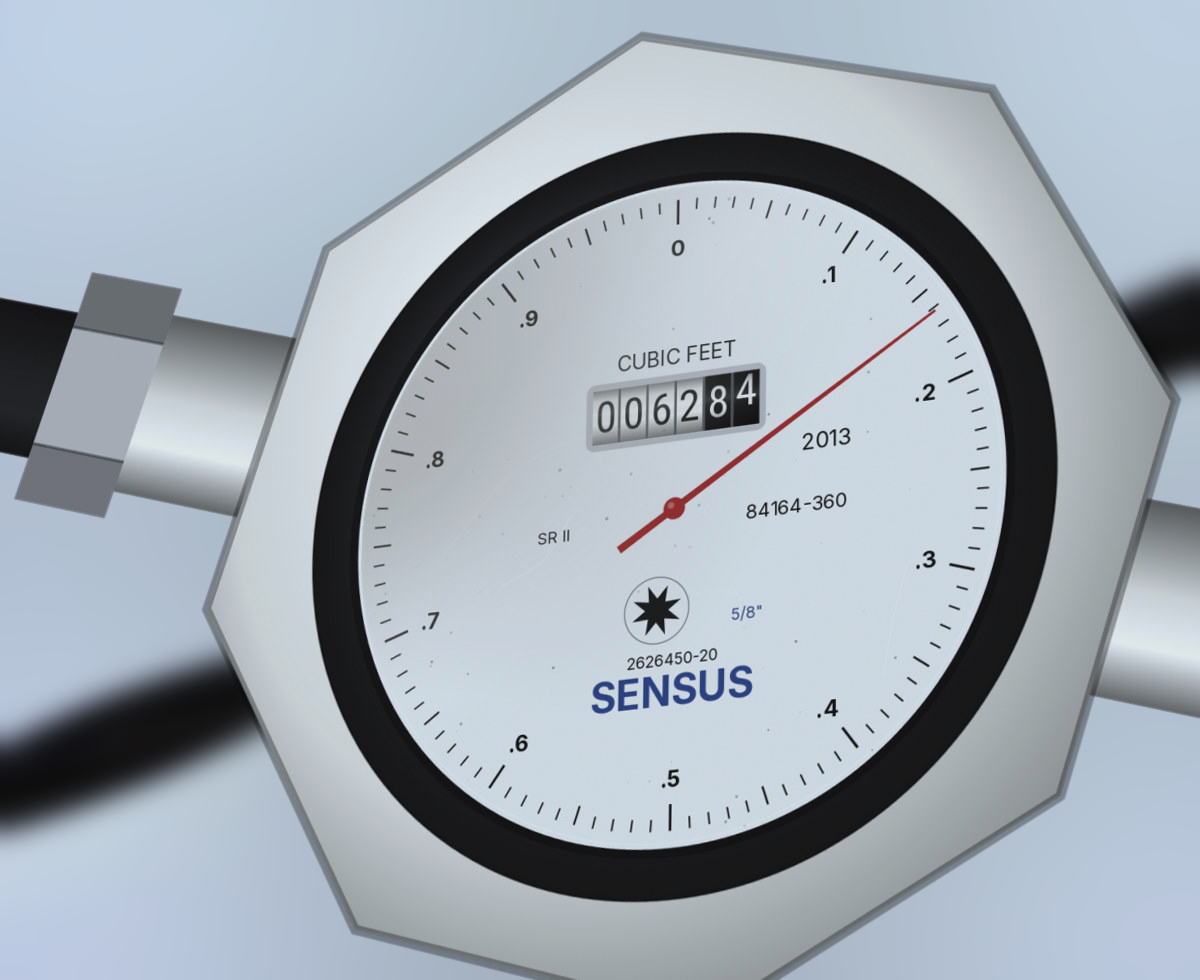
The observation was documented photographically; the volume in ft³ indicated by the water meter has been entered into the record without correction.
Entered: 6284.16 ft³
